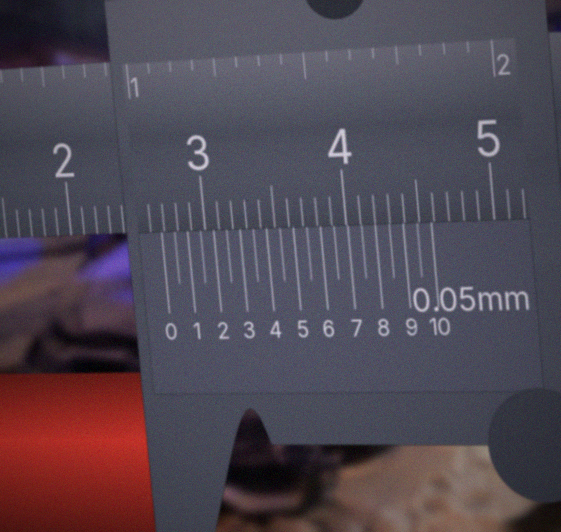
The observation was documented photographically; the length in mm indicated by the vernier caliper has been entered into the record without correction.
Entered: 26.8 mm
